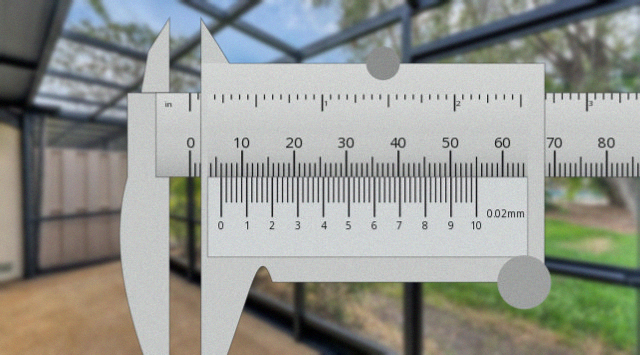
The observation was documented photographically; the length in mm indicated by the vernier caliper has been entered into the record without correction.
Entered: 6.0 mm
